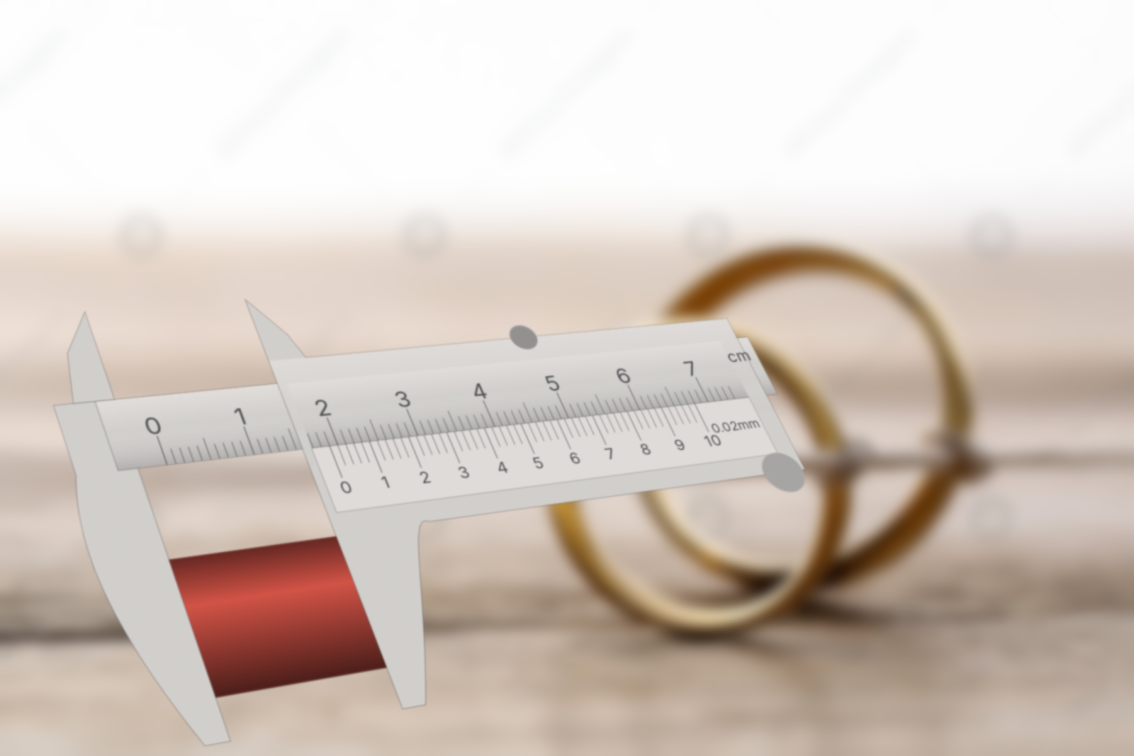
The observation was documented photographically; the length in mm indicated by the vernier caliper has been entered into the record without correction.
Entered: 19.0 mm
